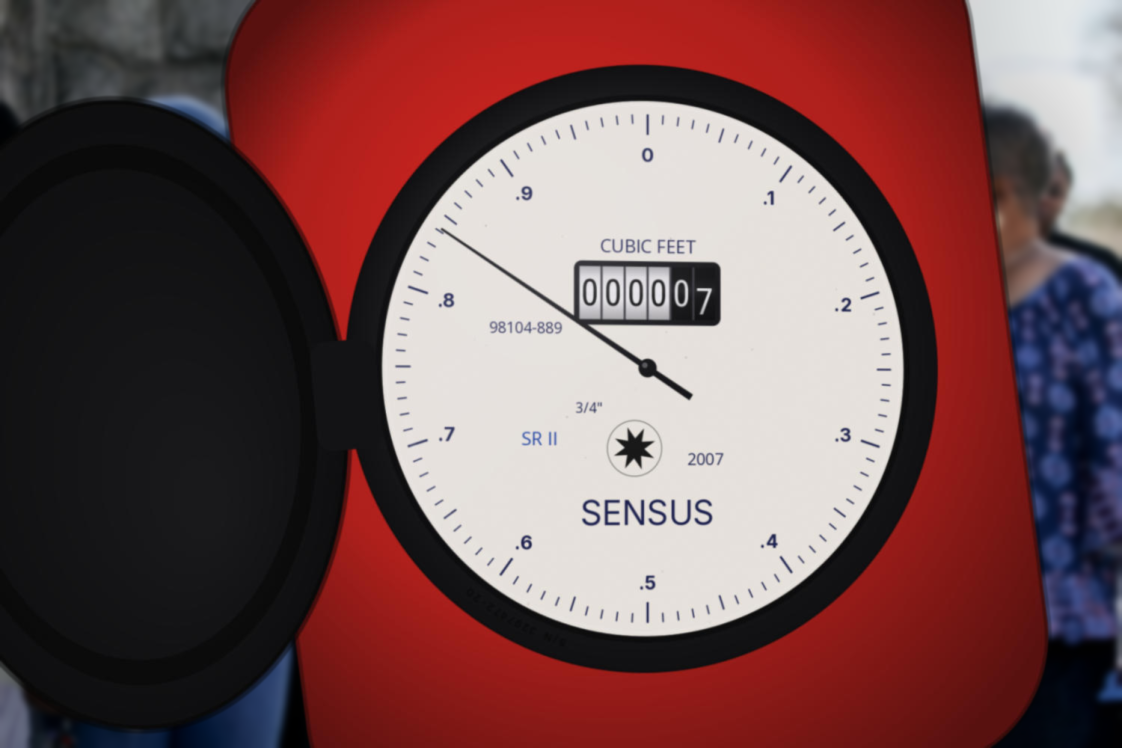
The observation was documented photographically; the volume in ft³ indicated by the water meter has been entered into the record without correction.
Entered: 6.84 ft³
